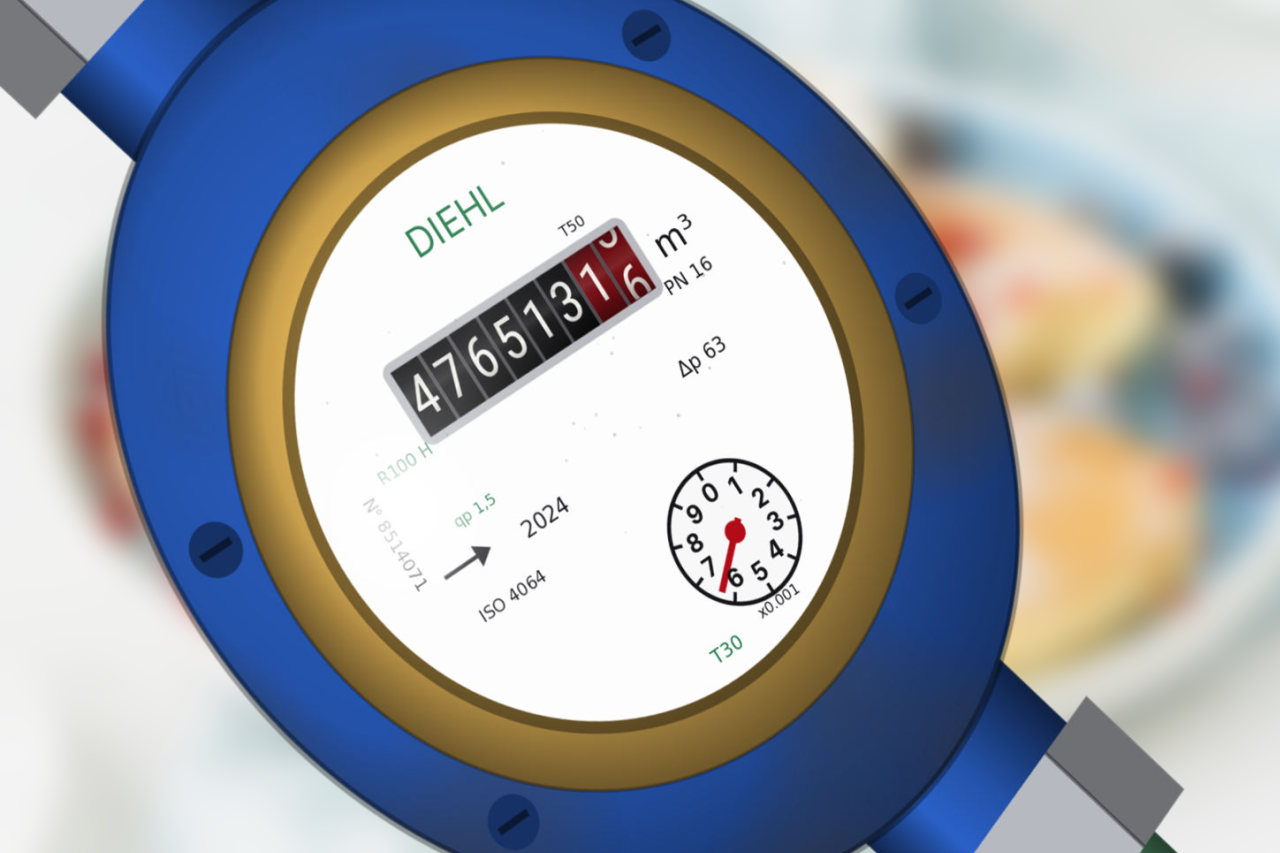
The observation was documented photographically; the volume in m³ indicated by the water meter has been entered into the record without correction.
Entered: 476513.156 m³
